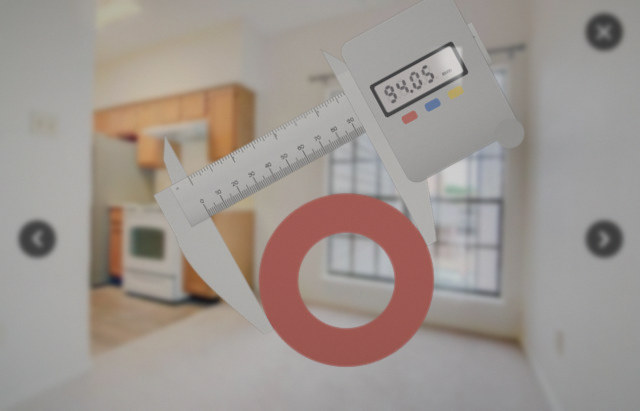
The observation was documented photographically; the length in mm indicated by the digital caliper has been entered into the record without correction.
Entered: 94.05 mm
